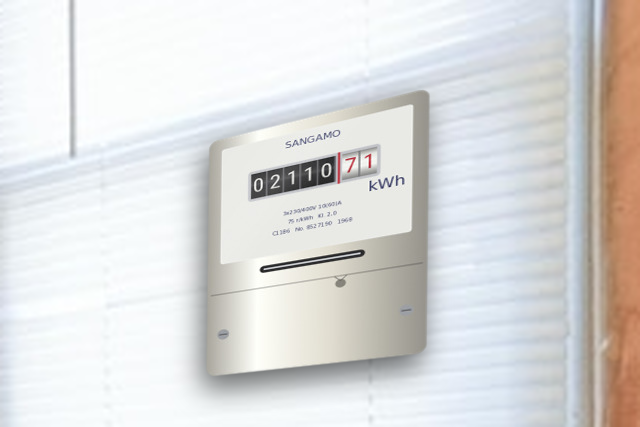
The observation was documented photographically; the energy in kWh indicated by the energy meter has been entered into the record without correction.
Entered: 2110.71 kWh
